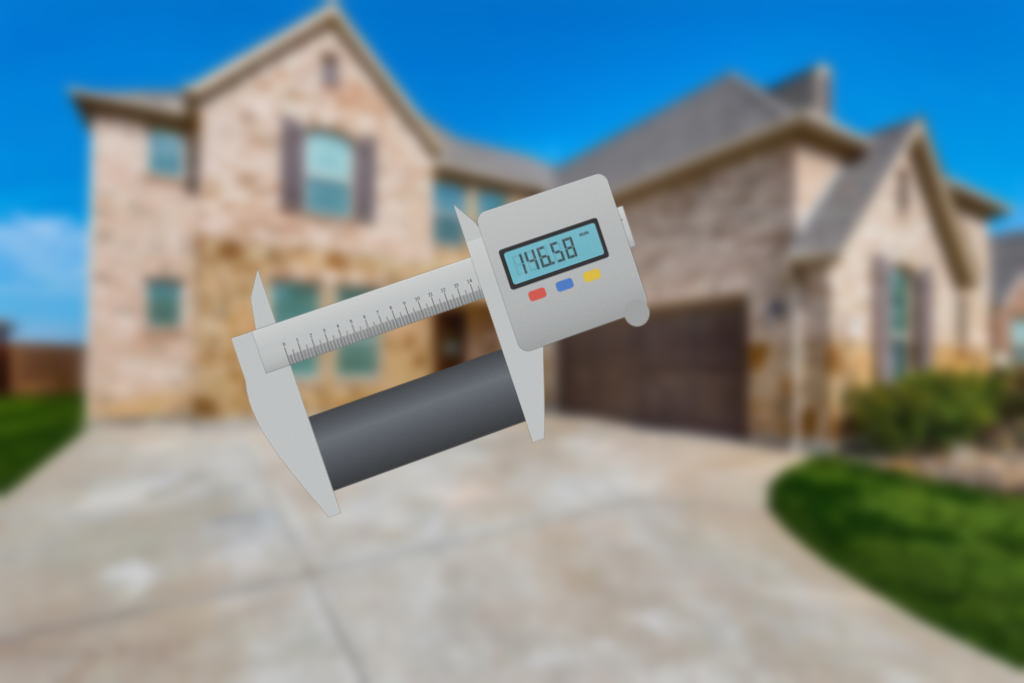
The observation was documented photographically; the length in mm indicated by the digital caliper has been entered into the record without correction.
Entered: 146.58 mm
